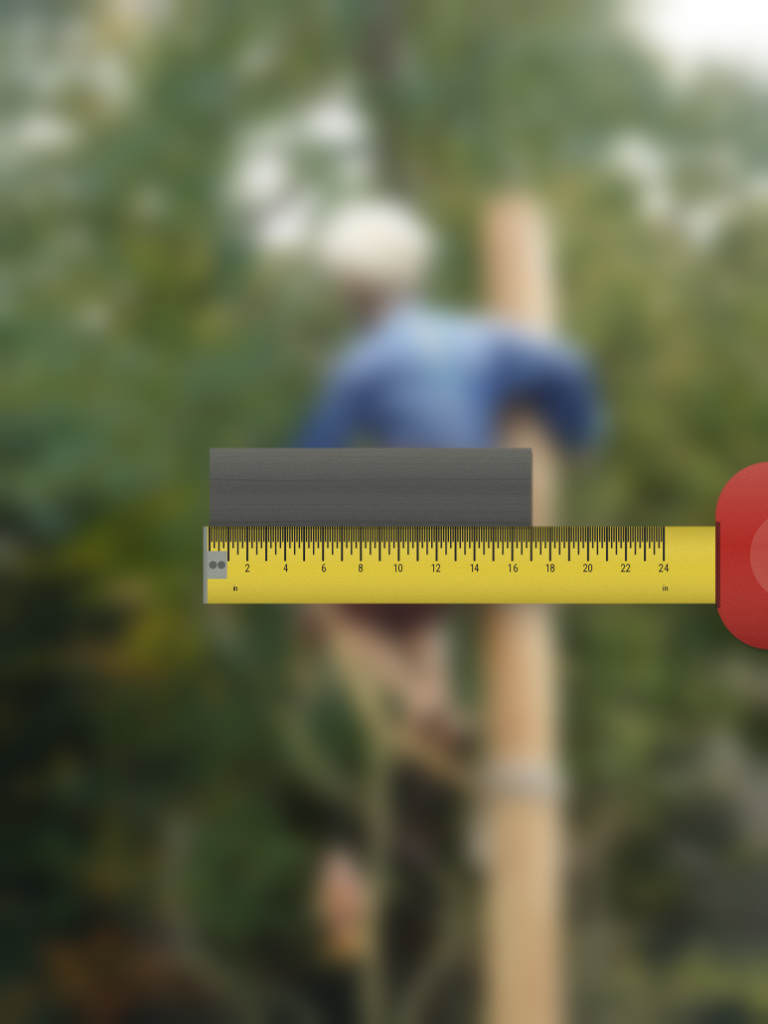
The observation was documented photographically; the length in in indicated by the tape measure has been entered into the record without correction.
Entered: 17 in
